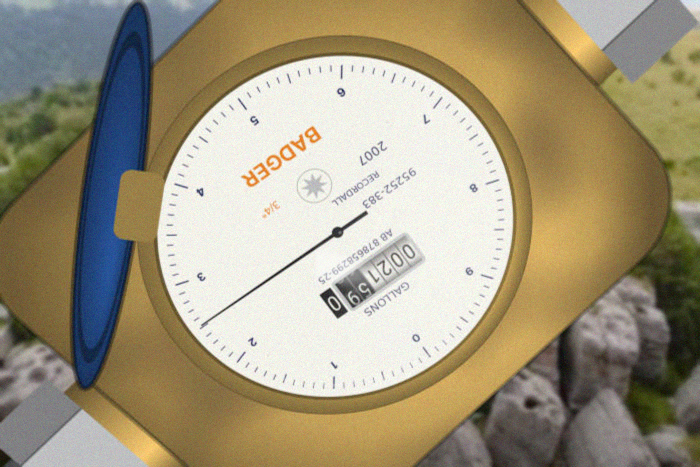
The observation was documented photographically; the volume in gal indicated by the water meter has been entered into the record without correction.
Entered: 21592.5 gal
